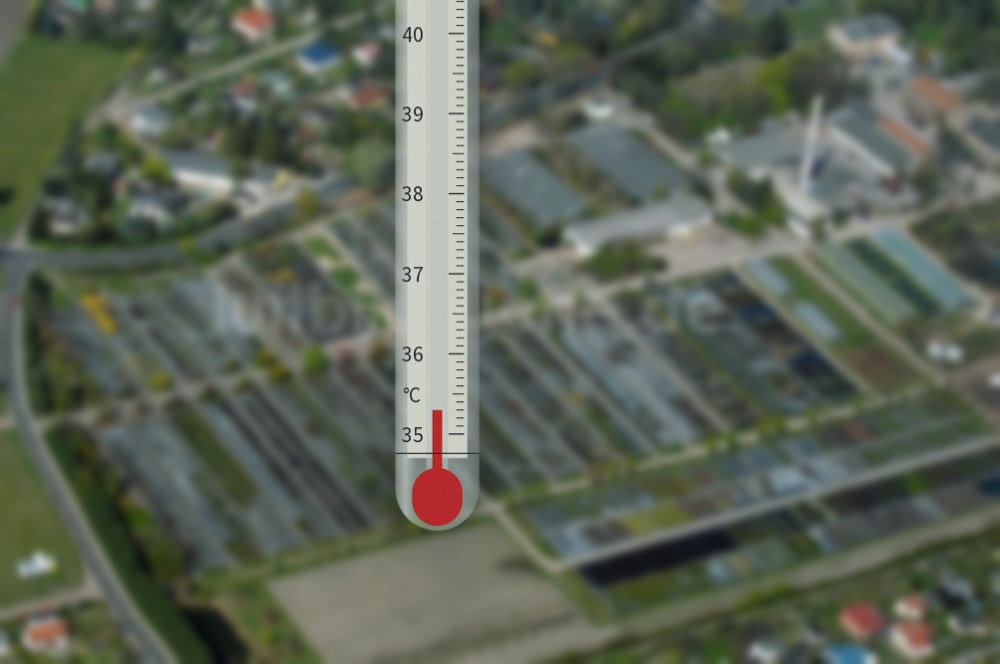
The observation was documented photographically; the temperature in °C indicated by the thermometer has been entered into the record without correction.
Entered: 35.3 °C
